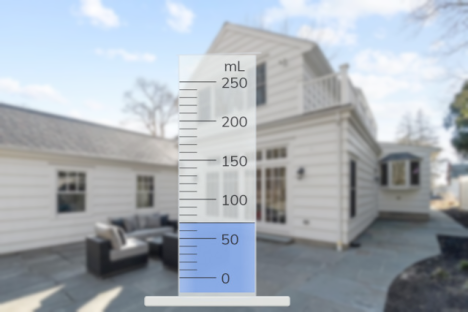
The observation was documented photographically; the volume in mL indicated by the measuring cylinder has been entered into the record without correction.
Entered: 70 mL
